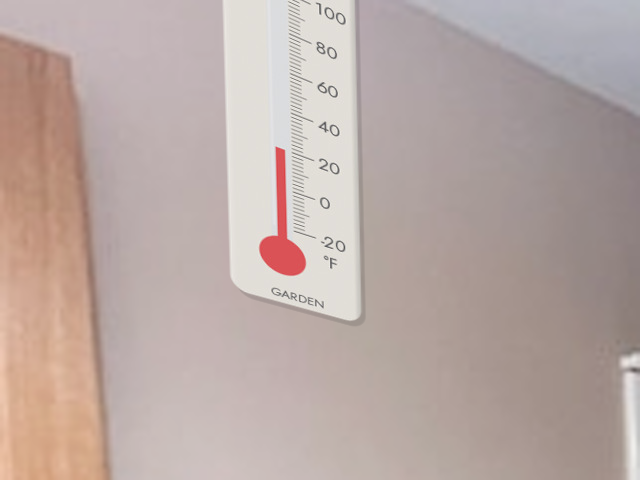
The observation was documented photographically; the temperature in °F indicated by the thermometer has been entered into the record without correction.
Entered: 20 °F
